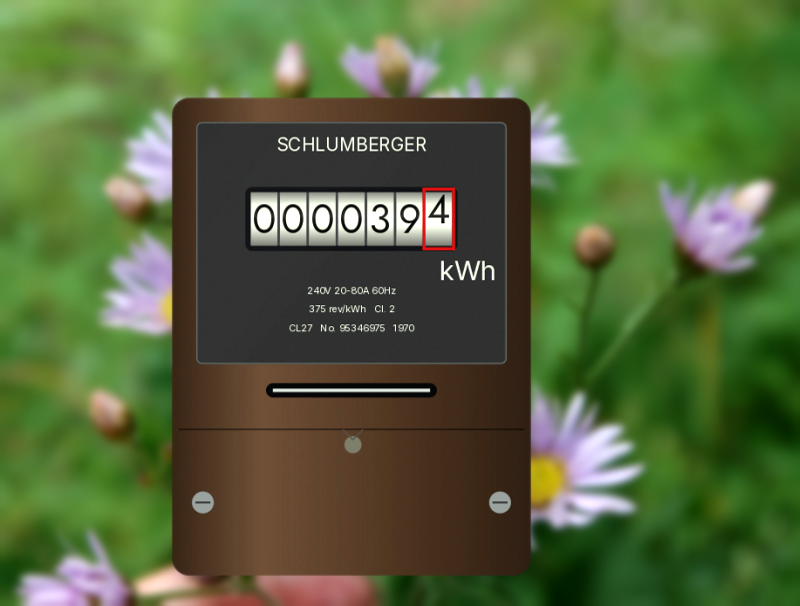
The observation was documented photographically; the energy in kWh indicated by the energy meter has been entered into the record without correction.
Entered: 39.4 kWh
